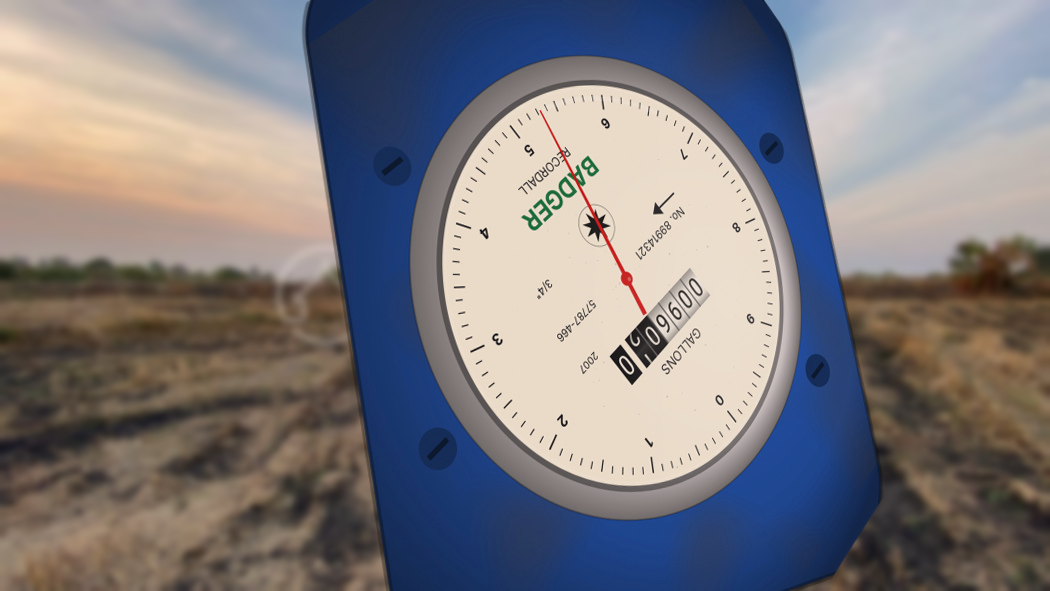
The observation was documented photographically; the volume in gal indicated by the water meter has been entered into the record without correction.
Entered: 96015.3 gal
